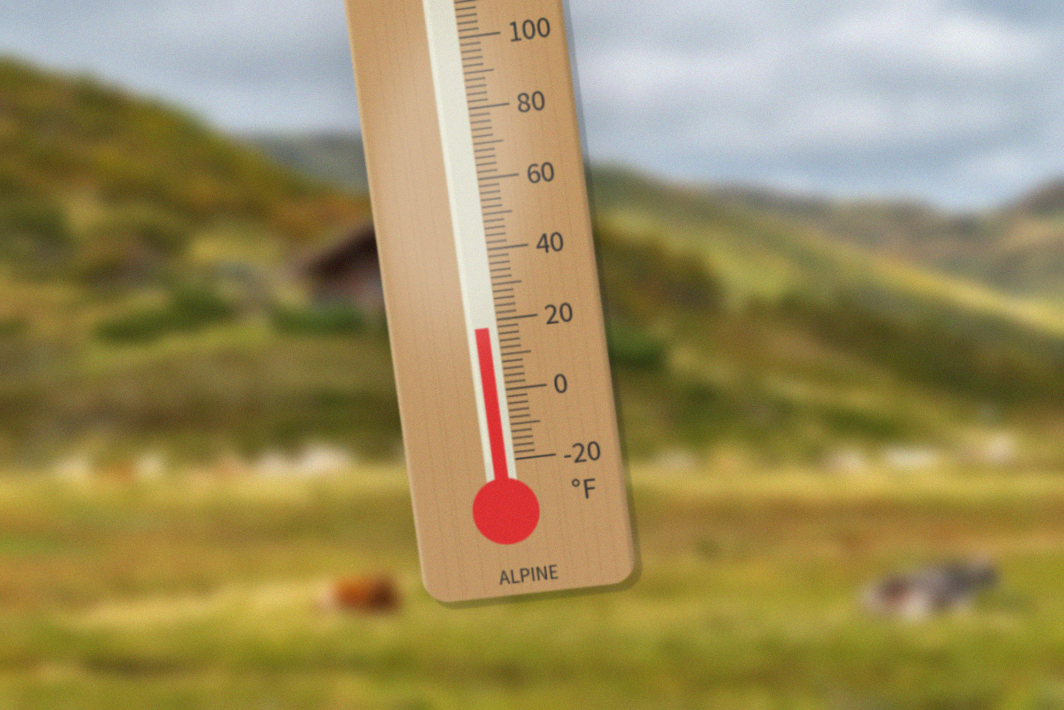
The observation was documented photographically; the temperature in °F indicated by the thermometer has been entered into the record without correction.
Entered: 18 °F
